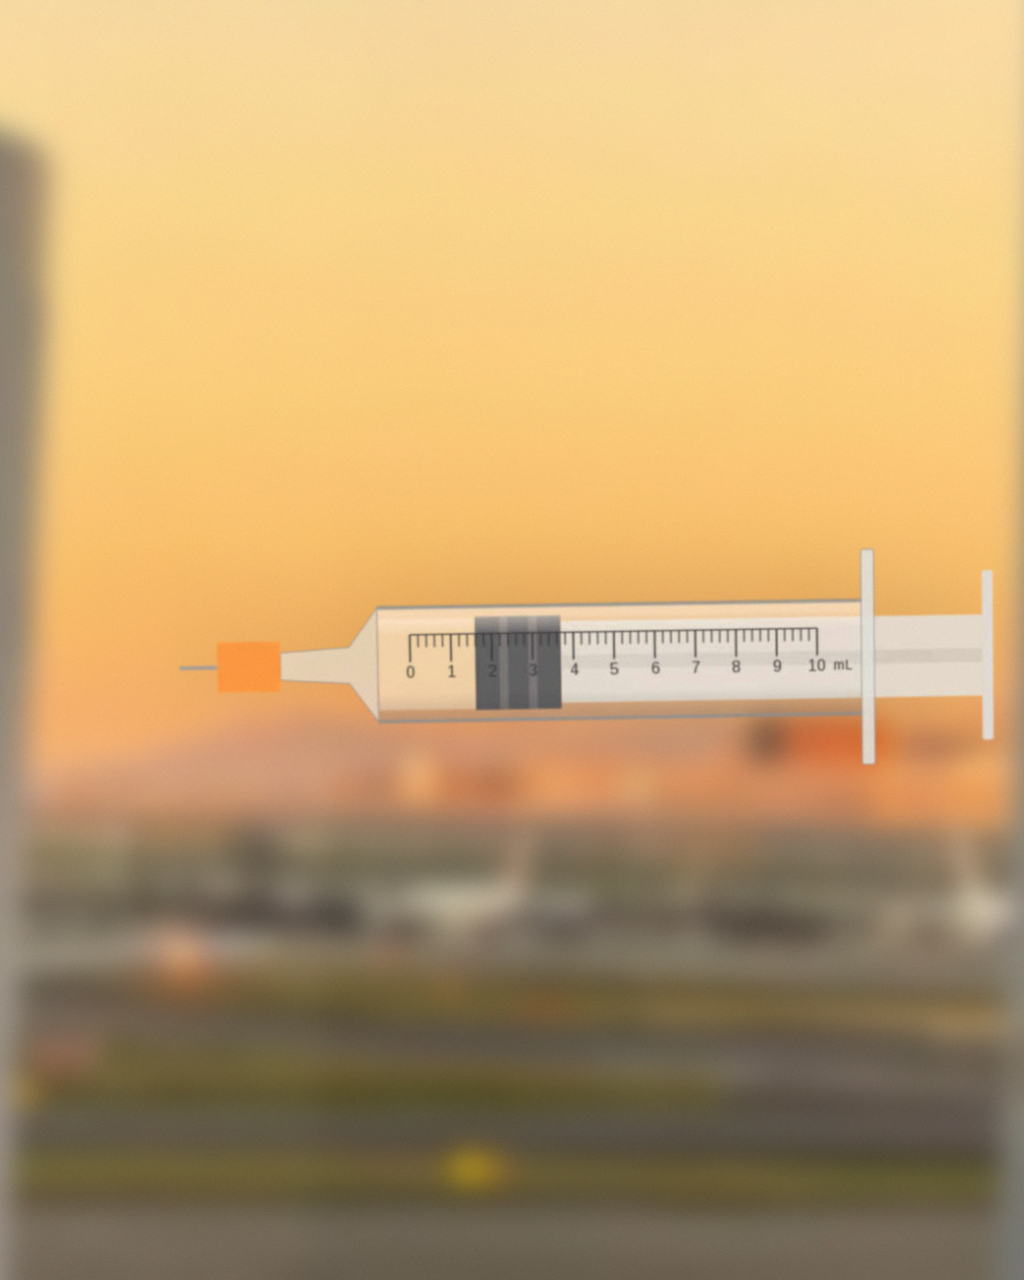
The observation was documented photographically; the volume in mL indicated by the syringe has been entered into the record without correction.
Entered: 1.6 mL
